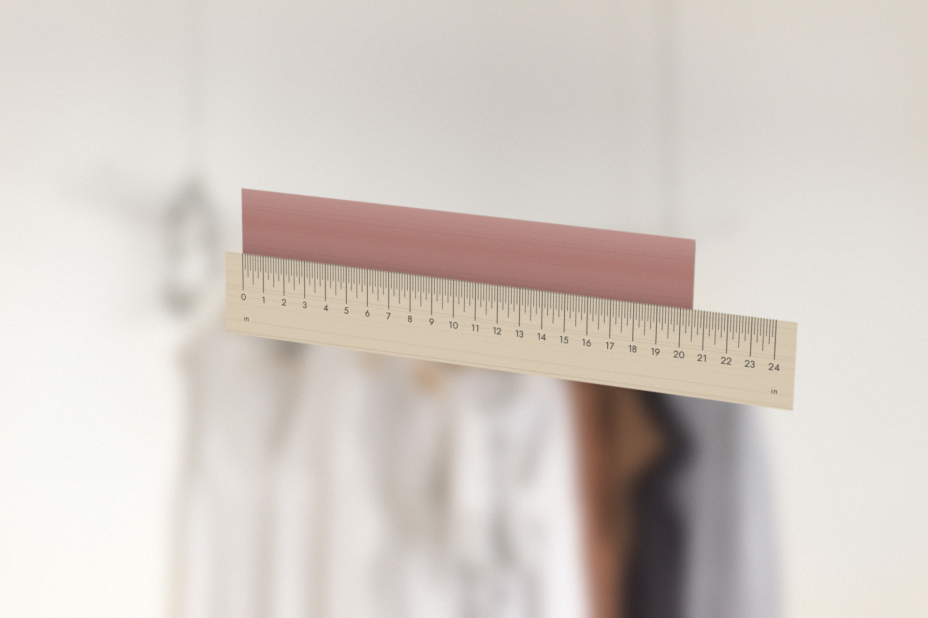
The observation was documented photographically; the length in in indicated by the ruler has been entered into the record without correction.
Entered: 20.5 in
